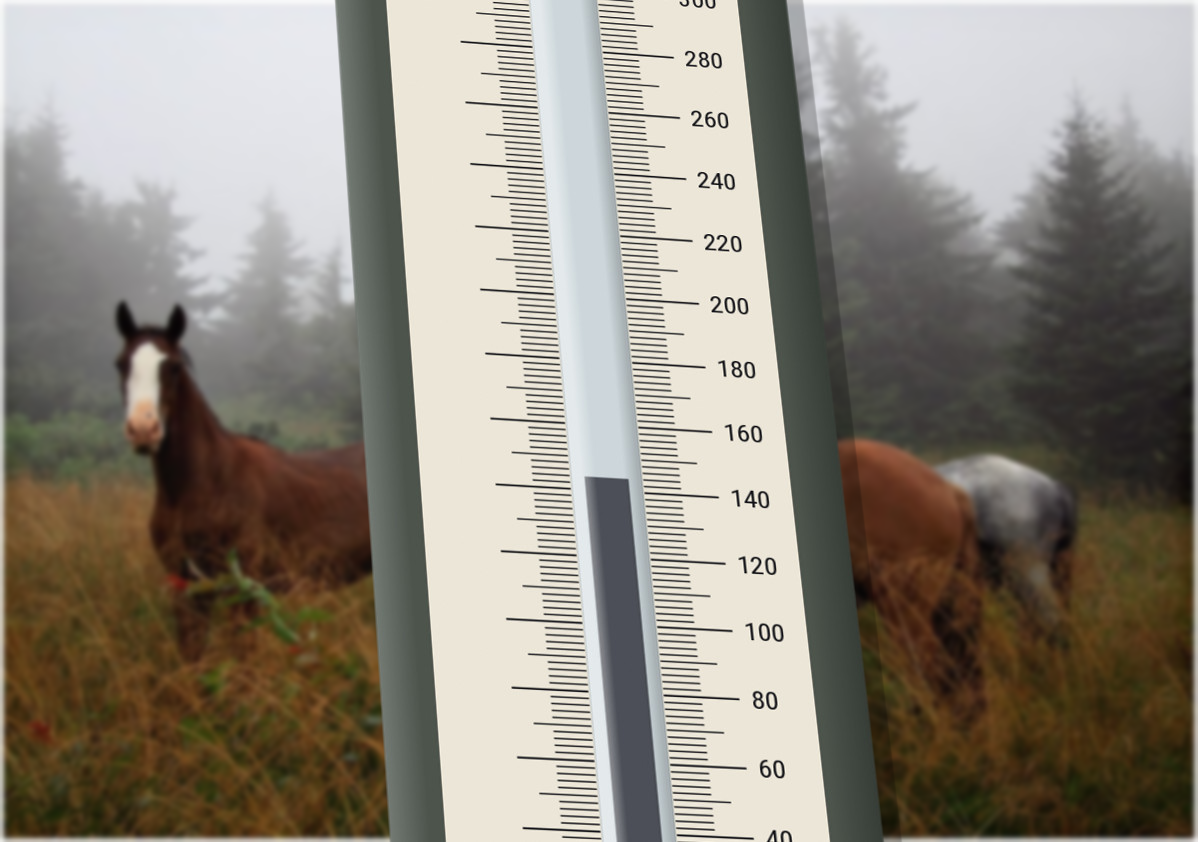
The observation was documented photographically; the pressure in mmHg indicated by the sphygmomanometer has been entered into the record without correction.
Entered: 144 mmHg
